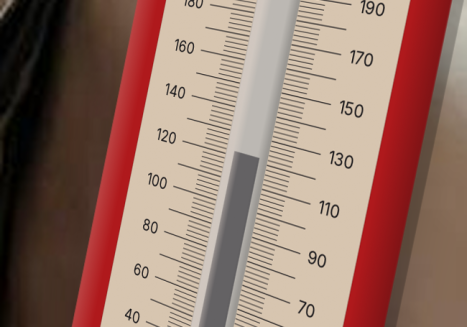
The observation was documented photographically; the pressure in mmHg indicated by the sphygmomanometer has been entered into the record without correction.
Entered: 122 mmHg
